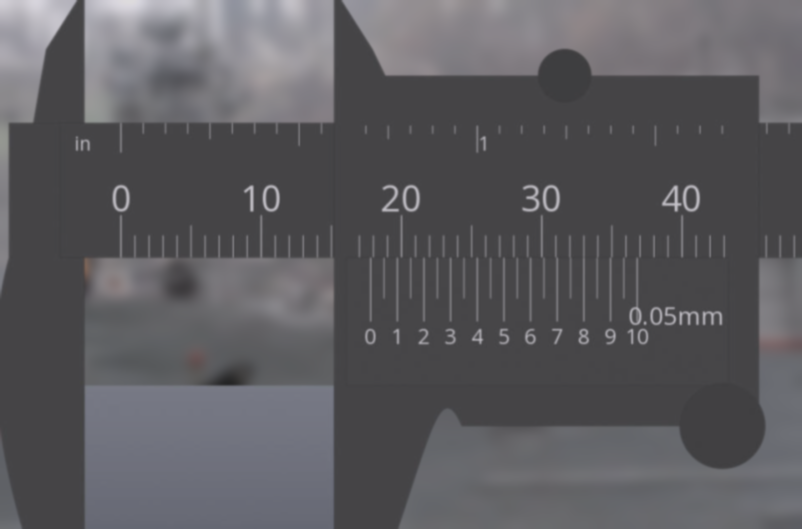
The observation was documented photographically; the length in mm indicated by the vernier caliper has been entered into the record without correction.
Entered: 17.8 mm
